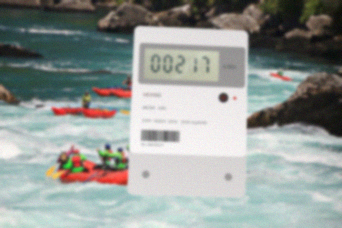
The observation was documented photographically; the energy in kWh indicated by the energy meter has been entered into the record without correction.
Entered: 217 kWh
